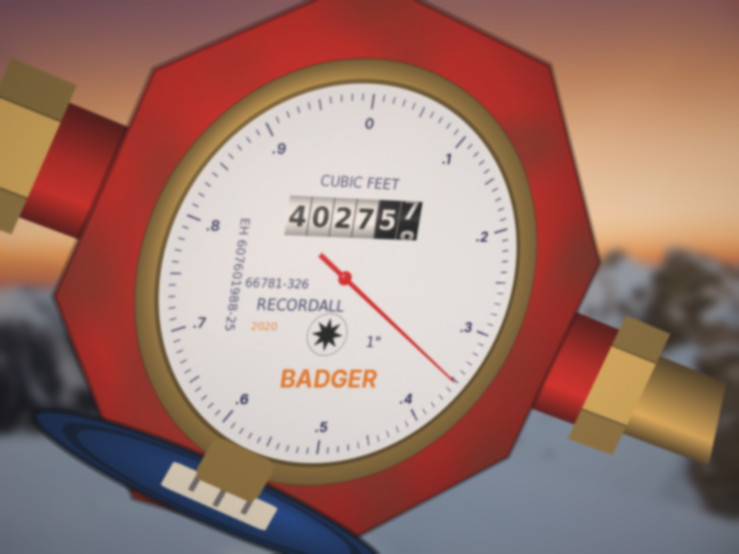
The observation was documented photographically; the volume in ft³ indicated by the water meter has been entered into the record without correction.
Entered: 402757.35 ft³
